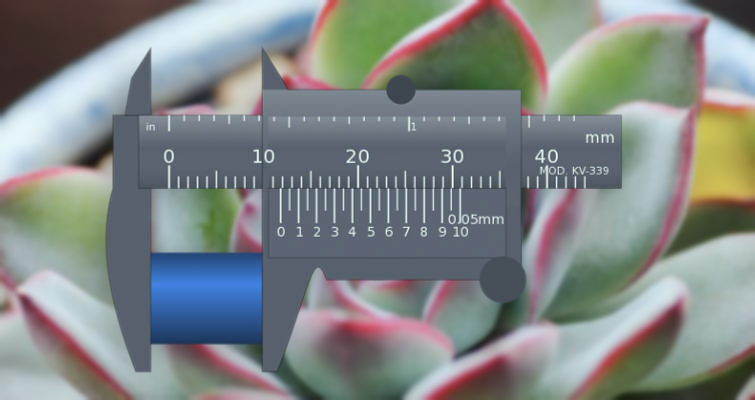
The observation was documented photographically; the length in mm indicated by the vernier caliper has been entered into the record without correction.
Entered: 11.8 mm
